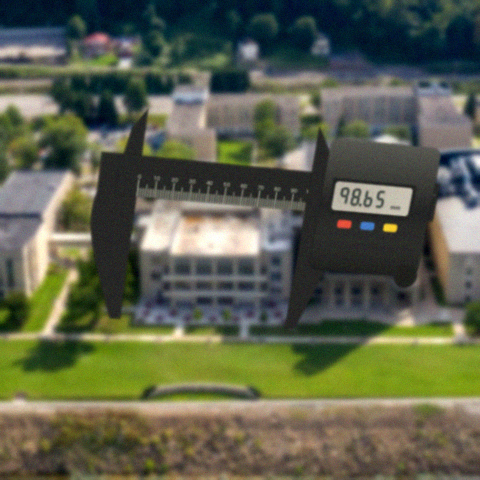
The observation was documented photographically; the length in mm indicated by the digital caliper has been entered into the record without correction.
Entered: 98.65 mm
